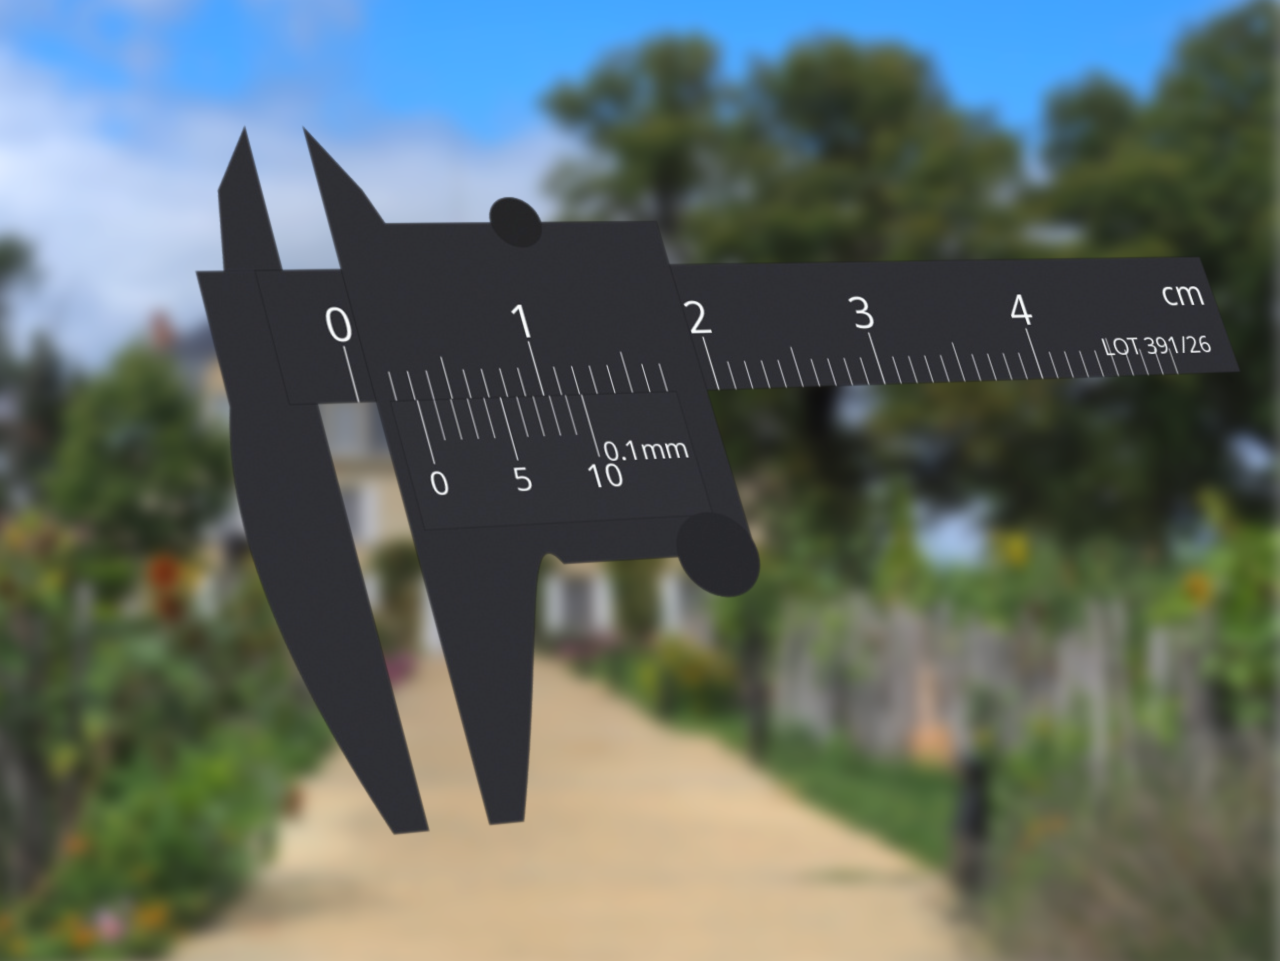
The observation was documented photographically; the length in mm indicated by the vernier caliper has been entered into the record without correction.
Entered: 3.1 mm
